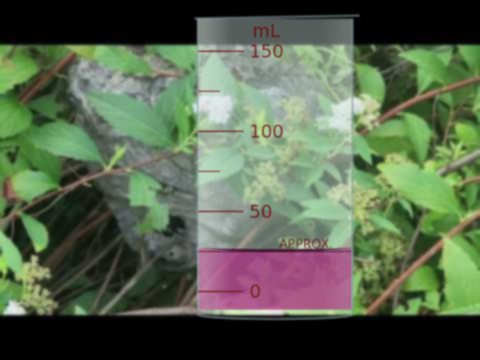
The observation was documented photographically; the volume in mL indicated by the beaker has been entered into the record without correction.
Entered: 25 mL
